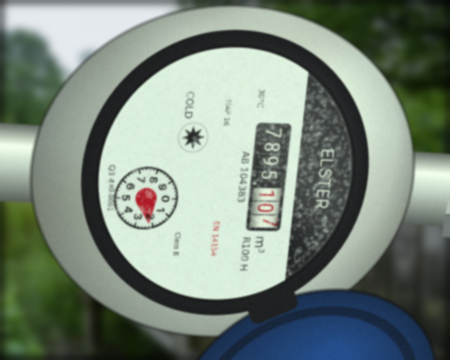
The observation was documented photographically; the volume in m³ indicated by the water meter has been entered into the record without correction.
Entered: 7895.1072 m³
